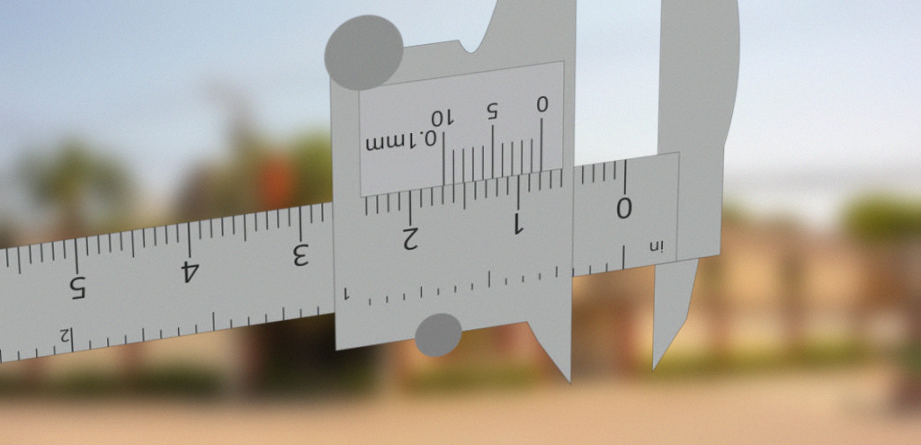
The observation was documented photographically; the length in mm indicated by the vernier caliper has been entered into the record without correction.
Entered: 7.9 mm
